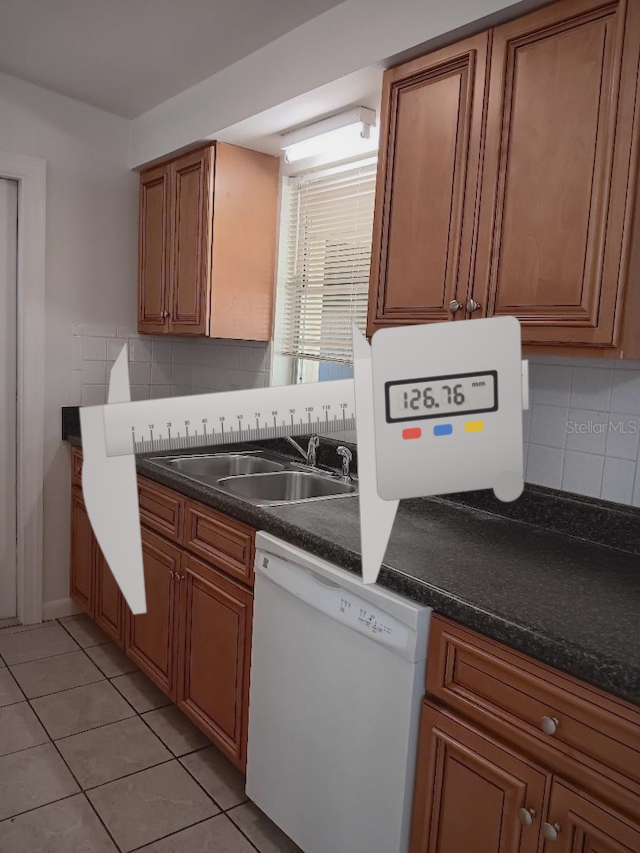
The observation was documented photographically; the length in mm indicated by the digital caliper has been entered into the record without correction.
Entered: 126.76 mm
